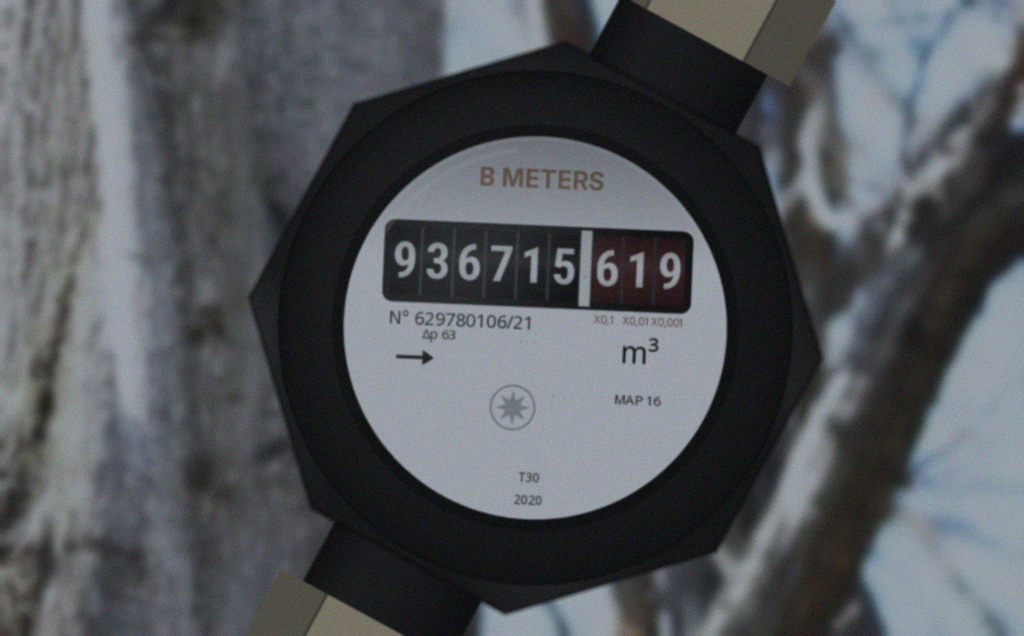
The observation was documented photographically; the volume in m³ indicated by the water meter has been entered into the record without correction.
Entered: 936715.619 m³
